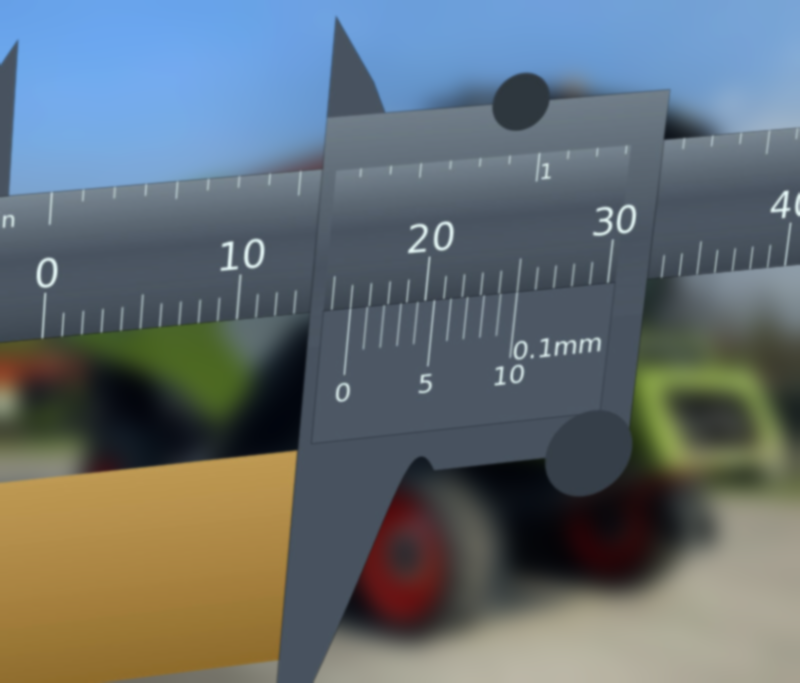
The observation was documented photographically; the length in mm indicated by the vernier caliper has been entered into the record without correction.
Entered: 16.0 mm
